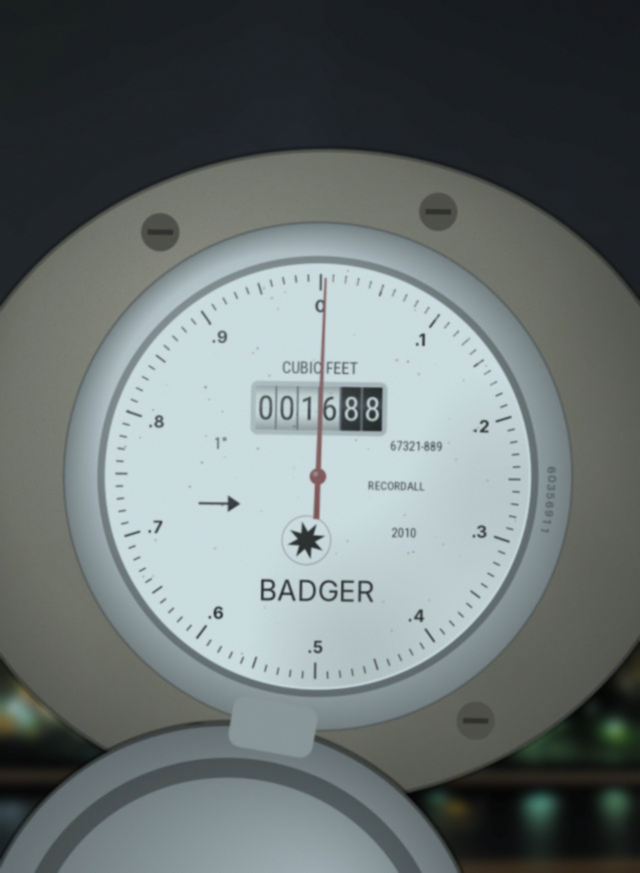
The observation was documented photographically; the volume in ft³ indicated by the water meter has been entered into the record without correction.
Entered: 1688.00 ft³
